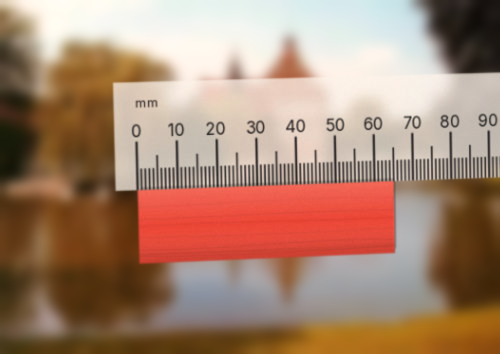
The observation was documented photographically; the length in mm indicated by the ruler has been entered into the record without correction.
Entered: 65 mm
